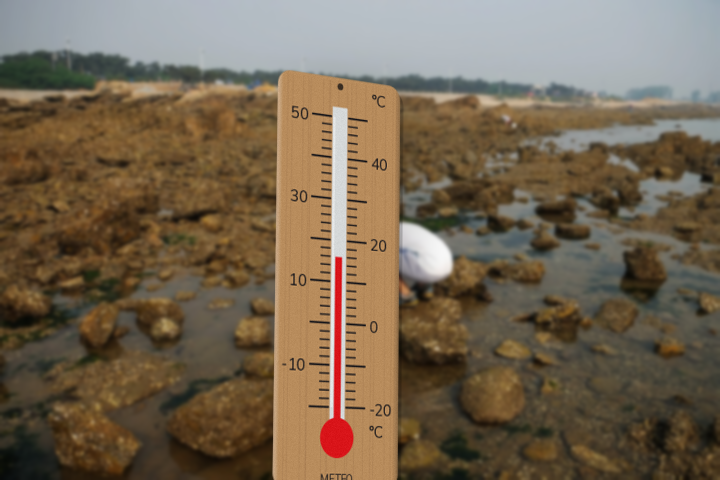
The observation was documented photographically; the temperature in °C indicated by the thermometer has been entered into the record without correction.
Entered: 16 °C
